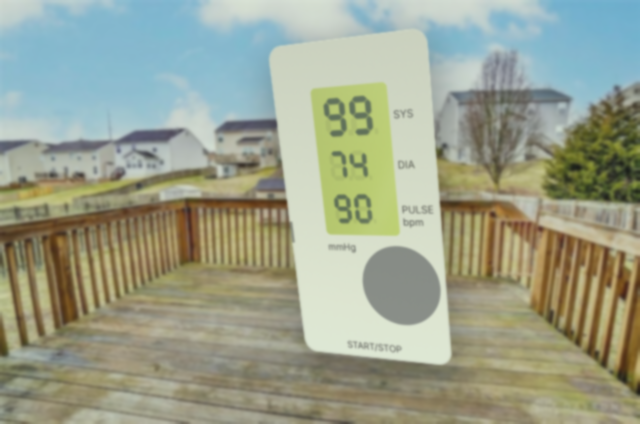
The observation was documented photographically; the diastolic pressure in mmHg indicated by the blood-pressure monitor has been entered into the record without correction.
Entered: 74 mmHg
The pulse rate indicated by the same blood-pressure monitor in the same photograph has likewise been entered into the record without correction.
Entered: 90 bpm
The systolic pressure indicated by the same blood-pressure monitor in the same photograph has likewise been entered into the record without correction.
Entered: 99 mmHg
